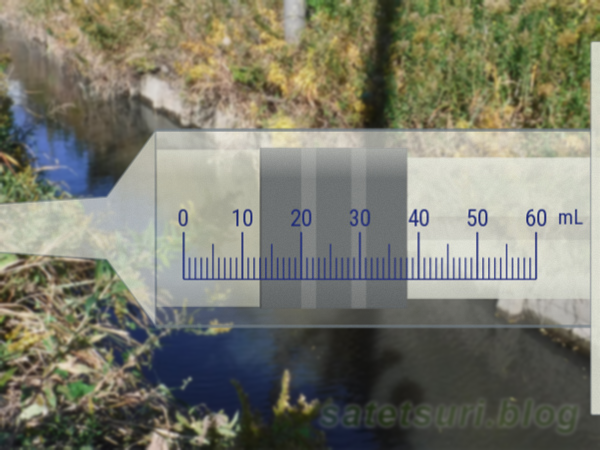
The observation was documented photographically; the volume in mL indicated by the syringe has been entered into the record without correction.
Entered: 13 mL
